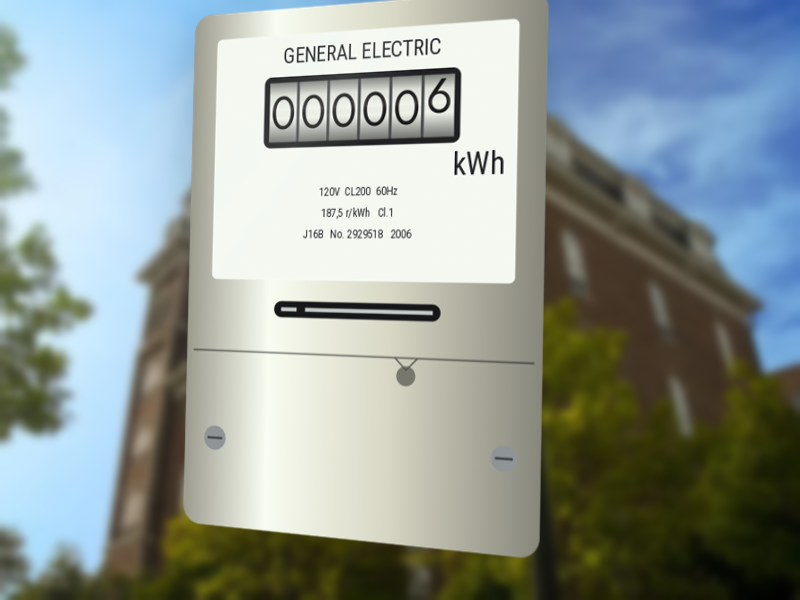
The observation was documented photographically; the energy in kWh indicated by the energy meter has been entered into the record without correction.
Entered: 6 kWh
